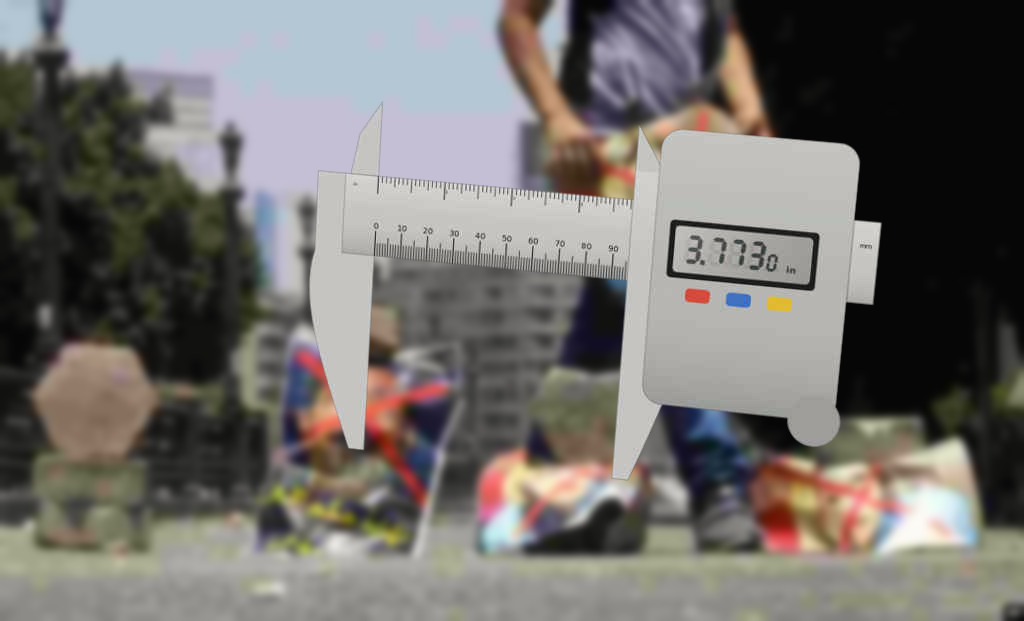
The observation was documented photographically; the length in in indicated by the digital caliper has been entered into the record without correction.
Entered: 3.7730 in
